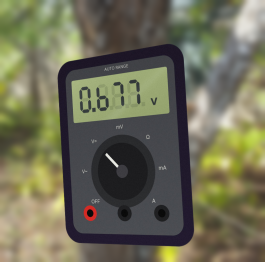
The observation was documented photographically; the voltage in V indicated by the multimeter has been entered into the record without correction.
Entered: 0.677 V
